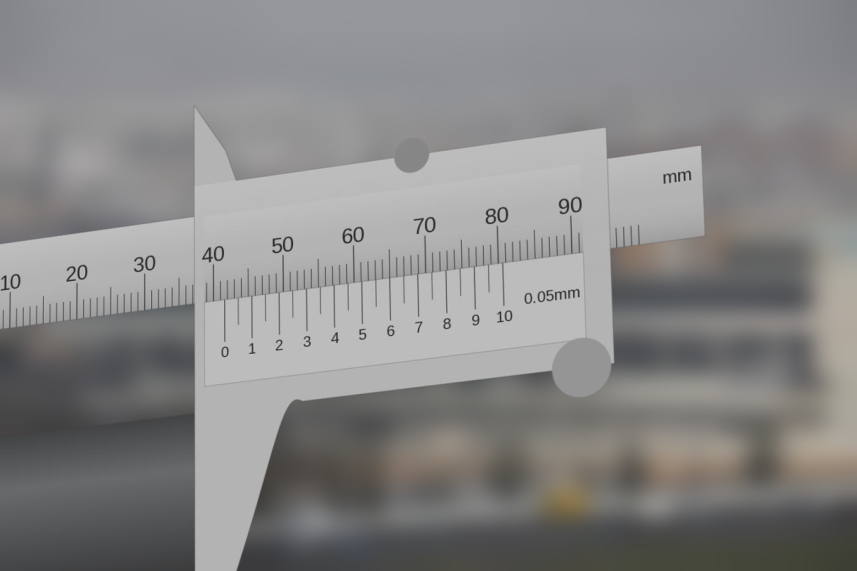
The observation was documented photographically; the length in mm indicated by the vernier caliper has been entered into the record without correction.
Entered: 41.6 mm
